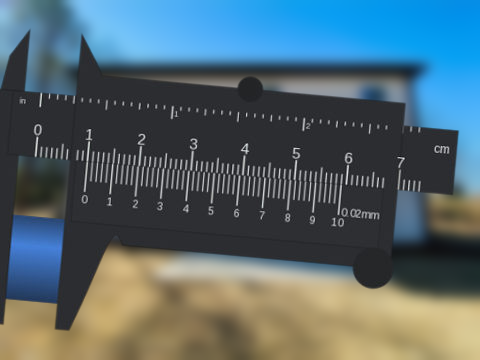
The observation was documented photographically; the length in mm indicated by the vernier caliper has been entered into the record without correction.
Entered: 10.0 mm
